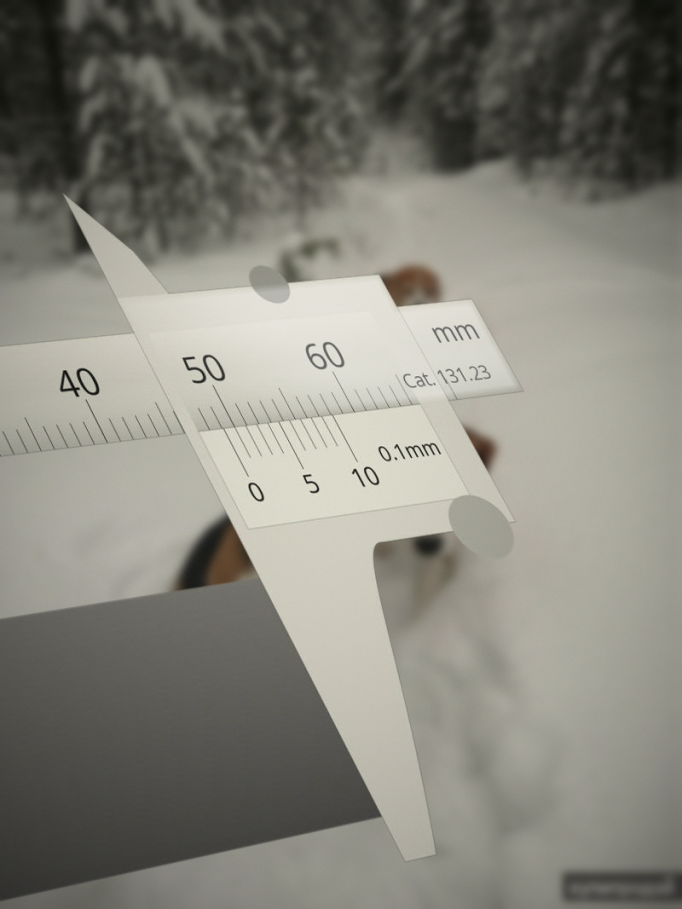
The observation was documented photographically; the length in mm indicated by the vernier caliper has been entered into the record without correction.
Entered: 49.1 mm
